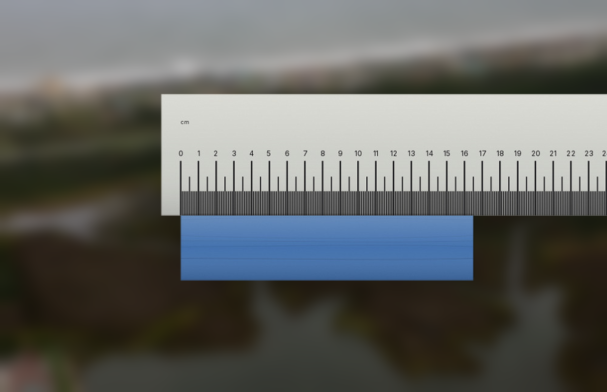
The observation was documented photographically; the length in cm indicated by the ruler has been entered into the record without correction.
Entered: 16.5 cm
